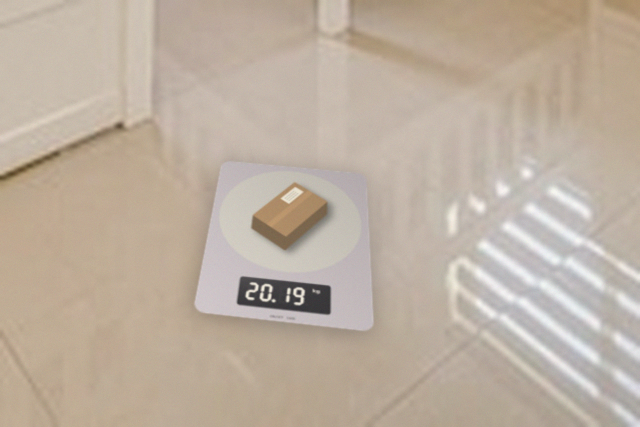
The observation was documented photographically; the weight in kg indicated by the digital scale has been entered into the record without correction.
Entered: 20.19 kg
